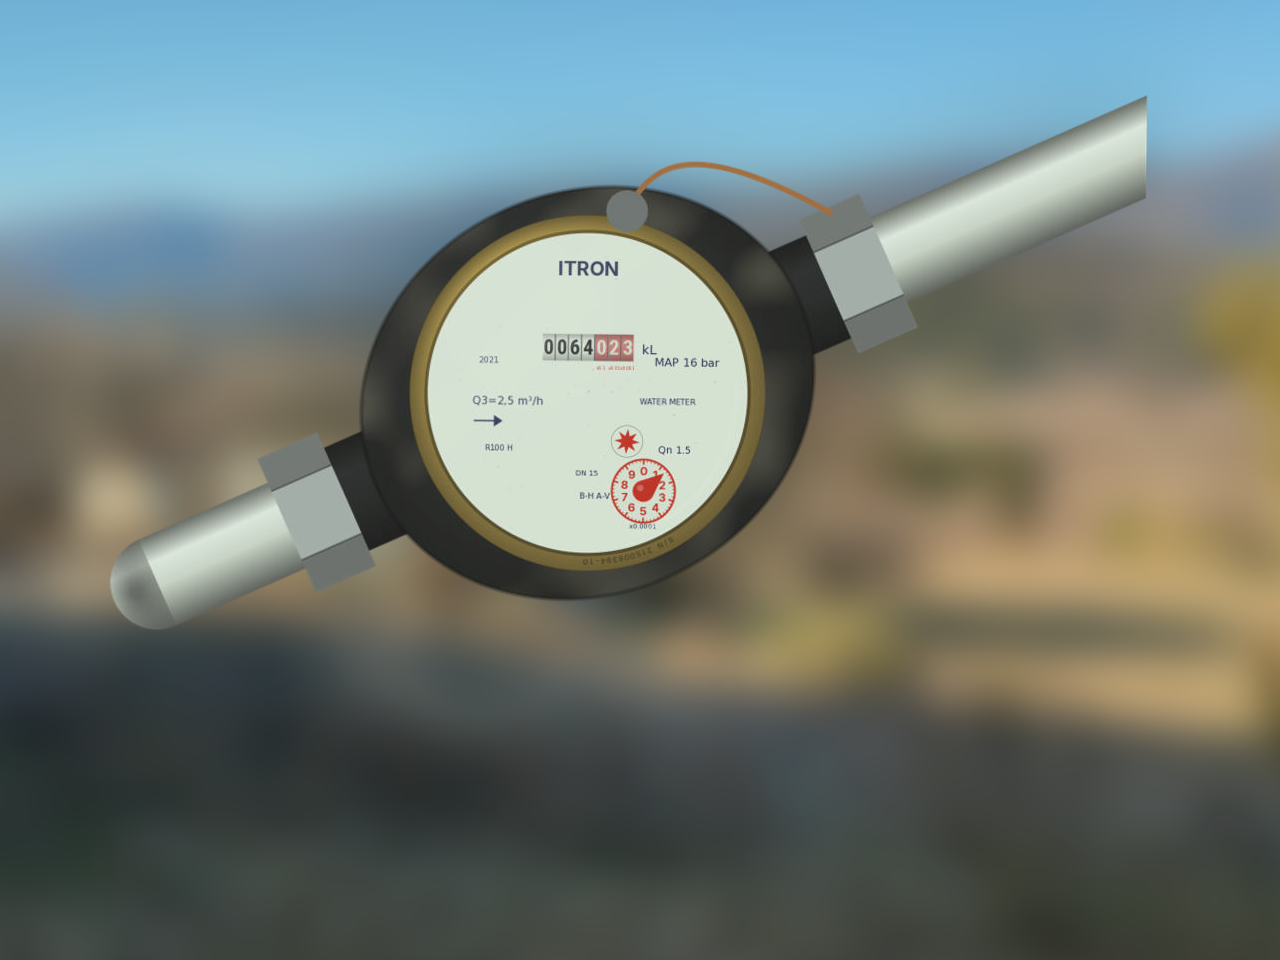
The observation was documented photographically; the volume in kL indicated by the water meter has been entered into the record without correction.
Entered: 64.0231 kL
